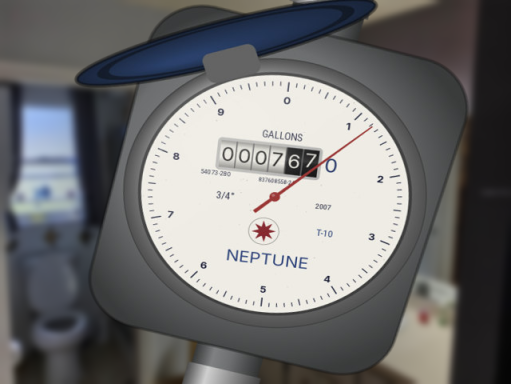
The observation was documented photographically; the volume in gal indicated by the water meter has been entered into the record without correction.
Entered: 7671.2 gal
